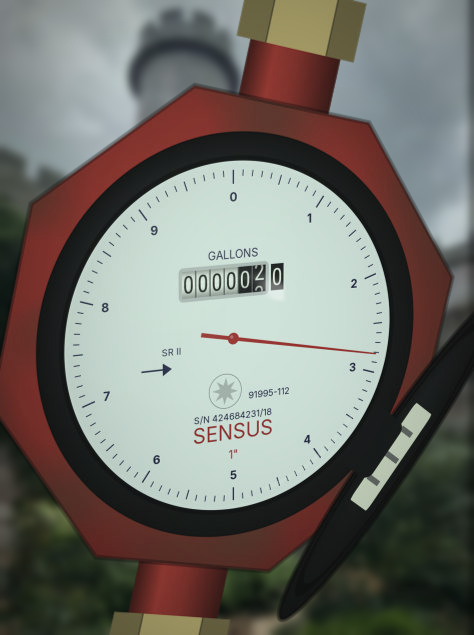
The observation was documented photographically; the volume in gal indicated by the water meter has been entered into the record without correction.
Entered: 22.8 gal
